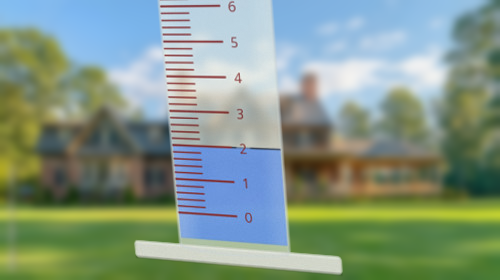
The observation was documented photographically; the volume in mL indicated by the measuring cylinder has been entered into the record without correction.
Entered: 2 mL
